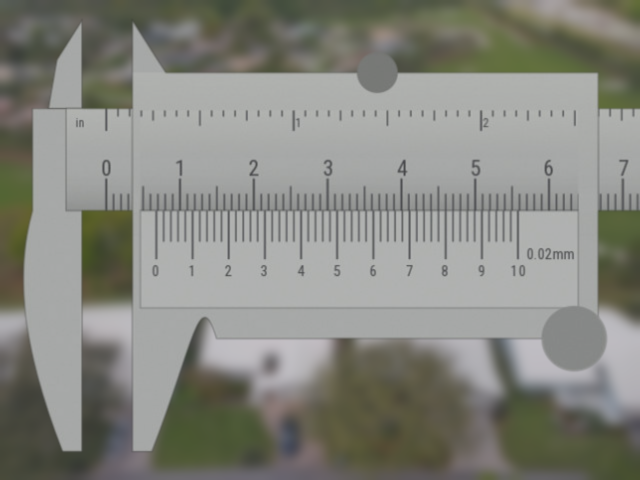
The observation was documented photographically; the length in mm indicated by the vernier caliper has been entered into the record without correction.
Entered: 6.8 mm
